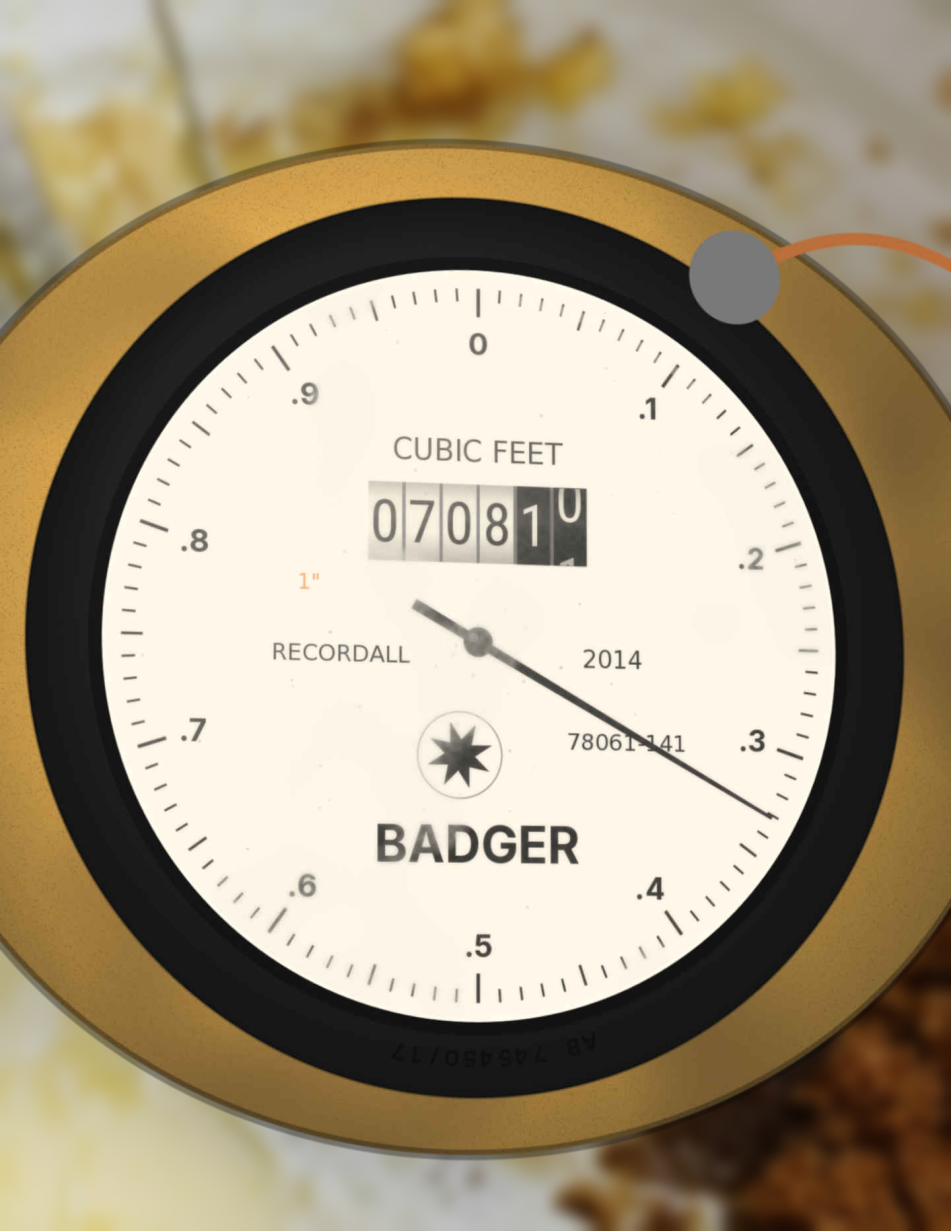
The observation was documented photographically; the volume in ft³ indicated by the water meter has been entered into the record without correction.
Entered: 70810.33 ft³
